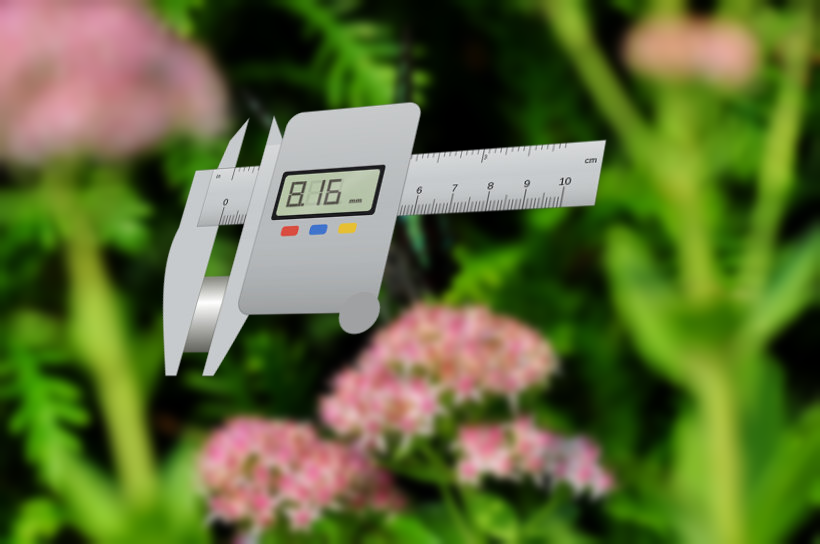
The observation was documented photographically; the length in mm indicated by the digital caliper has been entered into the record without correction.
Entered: 8.16 mm
